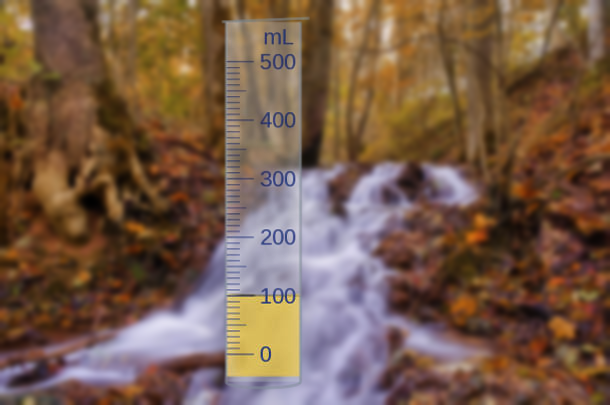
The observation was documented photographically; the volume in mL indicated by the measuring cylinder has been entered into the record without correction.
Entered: 100 mL
